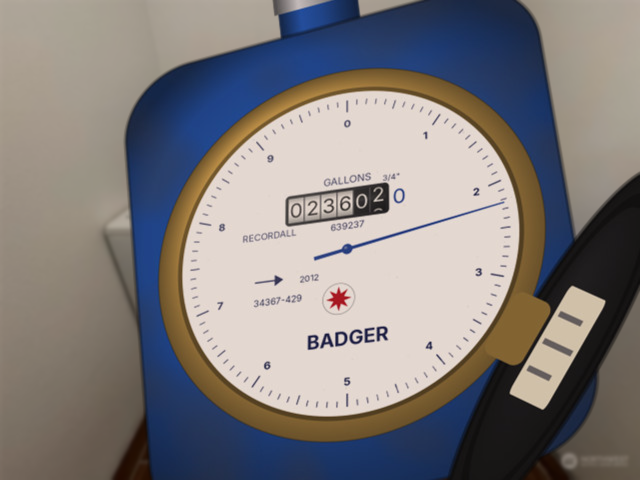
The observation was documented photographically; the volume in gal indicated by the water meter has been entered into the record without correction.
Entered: 236022.2 gal
